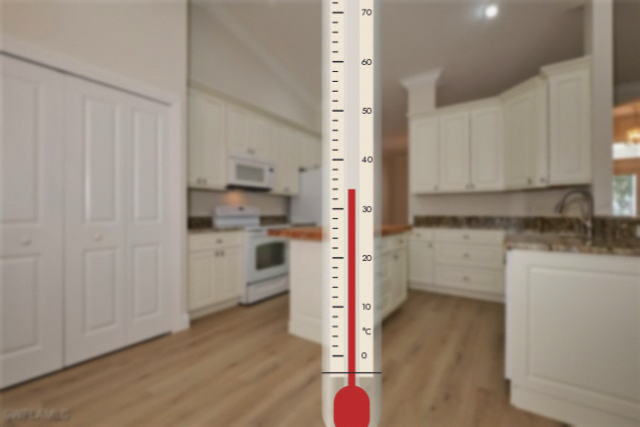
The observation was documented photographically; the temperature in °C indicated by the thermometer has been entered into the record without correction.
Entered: 34 °C
